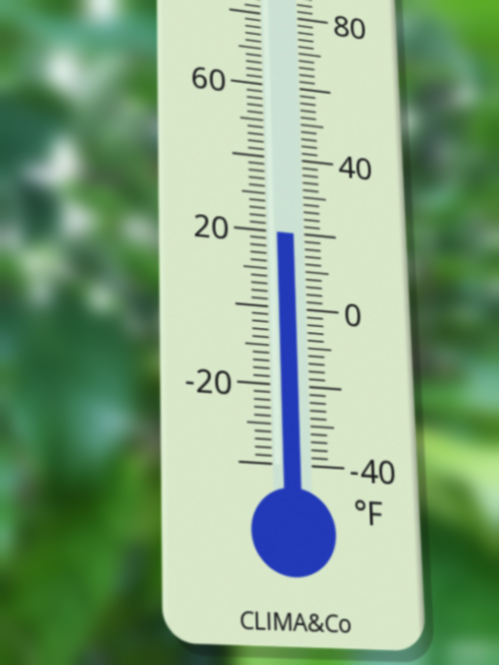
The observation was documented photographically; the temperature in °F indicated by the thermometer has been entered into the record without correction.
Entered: 20 °F
